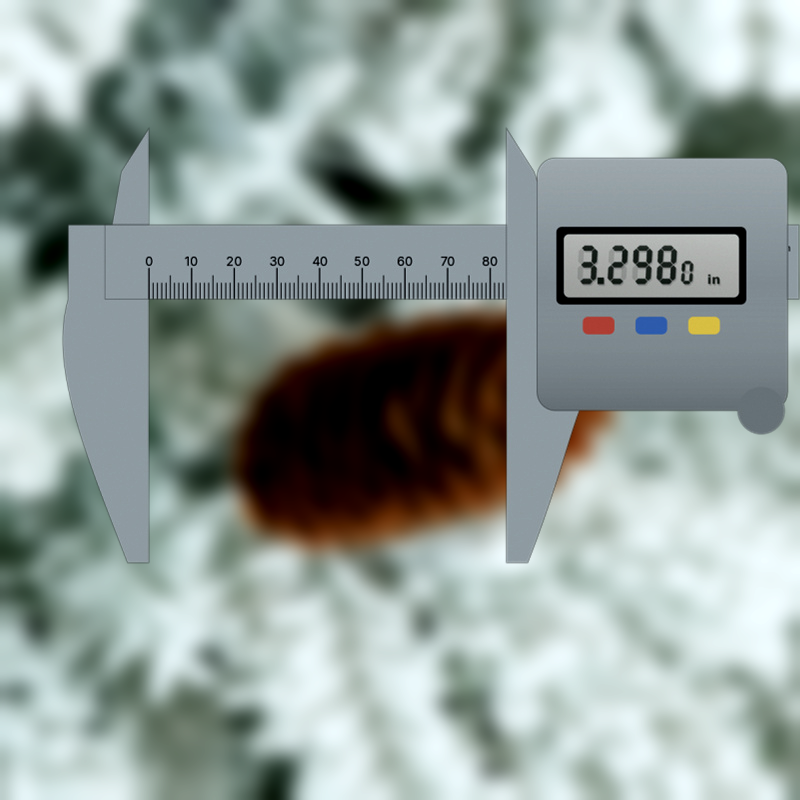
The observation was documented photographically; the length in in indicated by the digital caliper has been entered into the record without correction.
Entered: 3.2980 in
